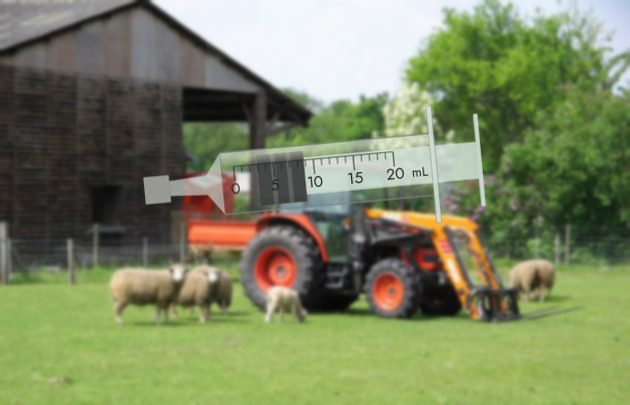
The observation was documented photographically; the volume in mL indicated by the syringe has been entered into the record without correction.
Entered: 3 mL
